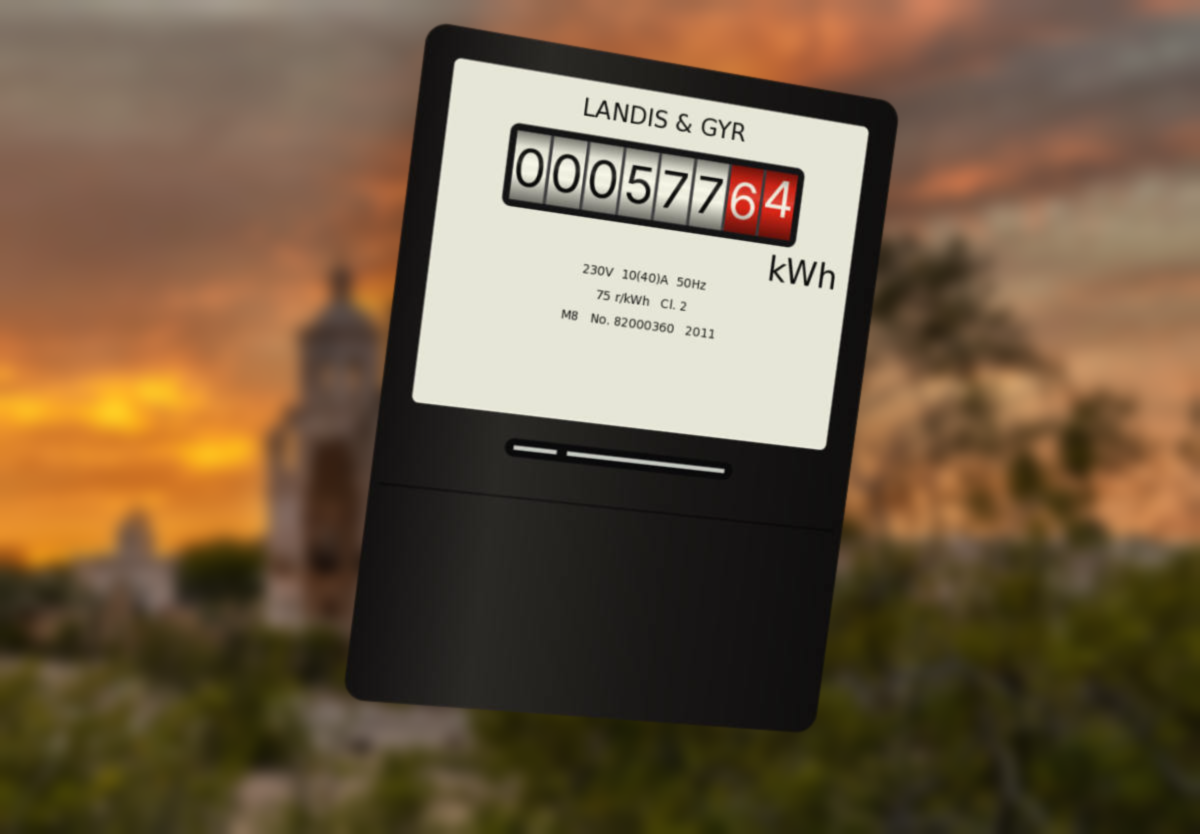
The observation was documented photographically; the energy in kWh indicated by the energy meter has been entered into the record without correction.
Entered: 577.64 kWh
